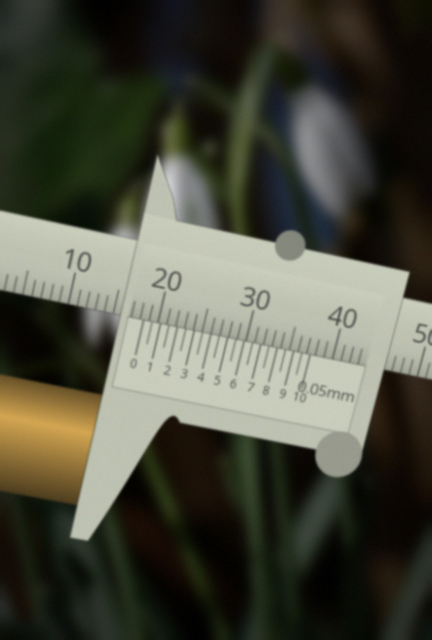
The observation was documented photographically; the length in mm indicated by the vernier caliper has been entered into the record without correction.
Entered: 18.4 mm
